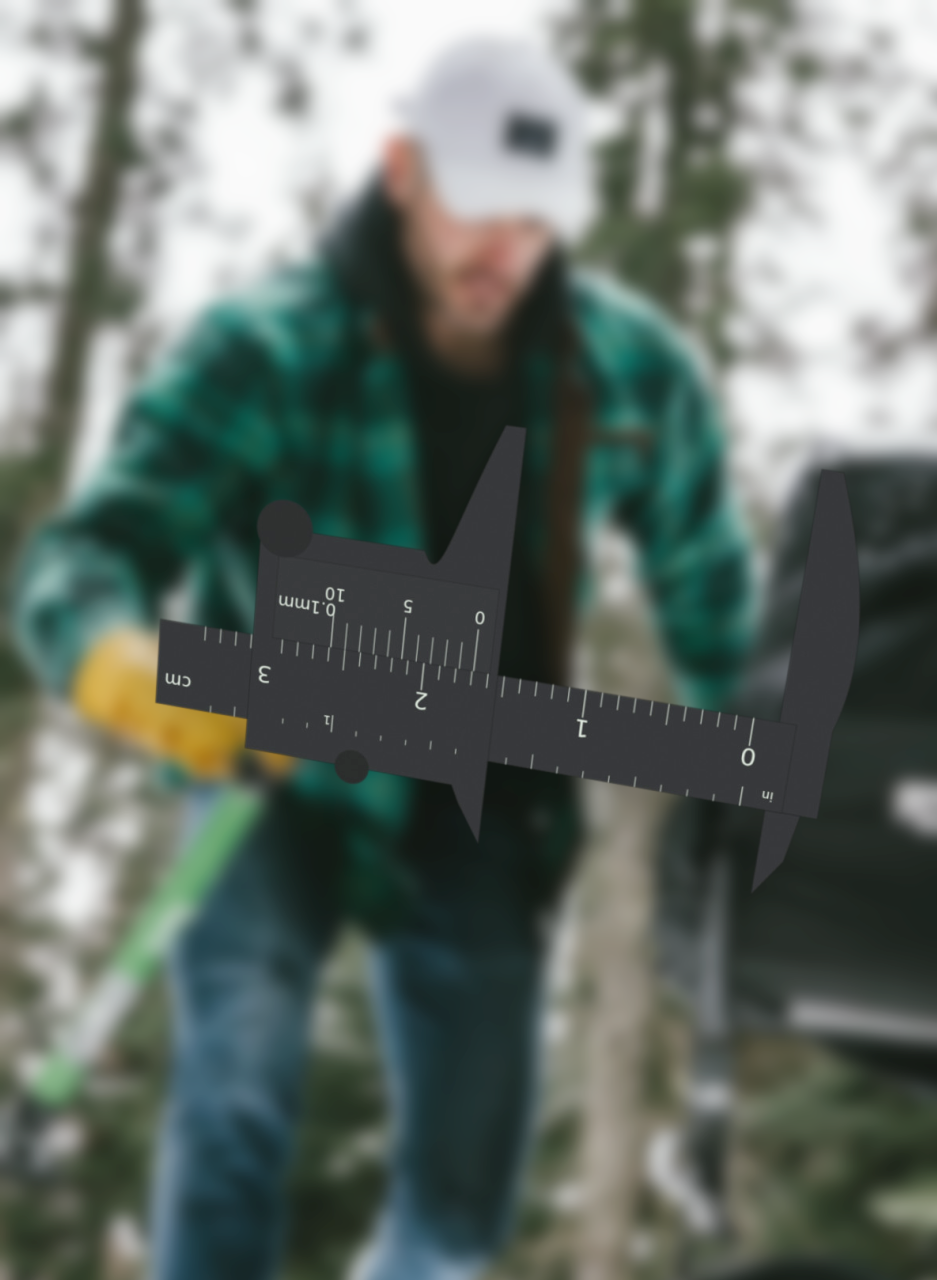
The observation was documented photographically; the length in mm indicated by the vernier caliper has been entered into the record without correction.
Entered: 16.9 mm
